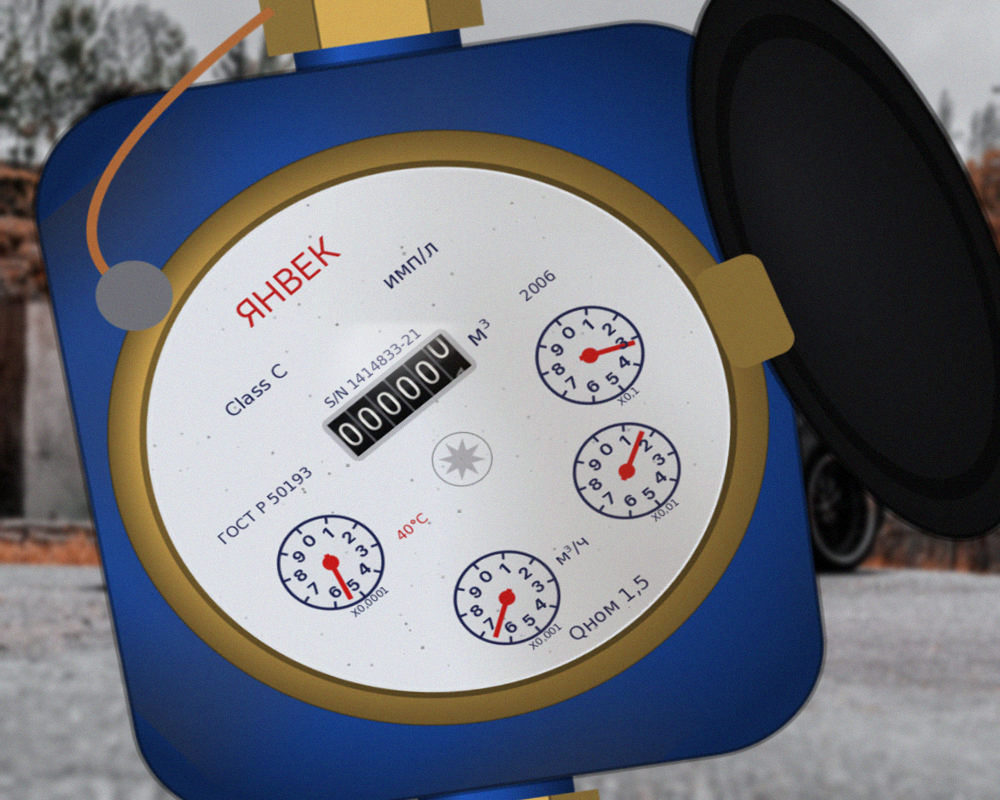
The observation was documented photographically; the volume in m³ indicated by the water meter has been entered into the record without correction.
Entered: 0.3165 m³
